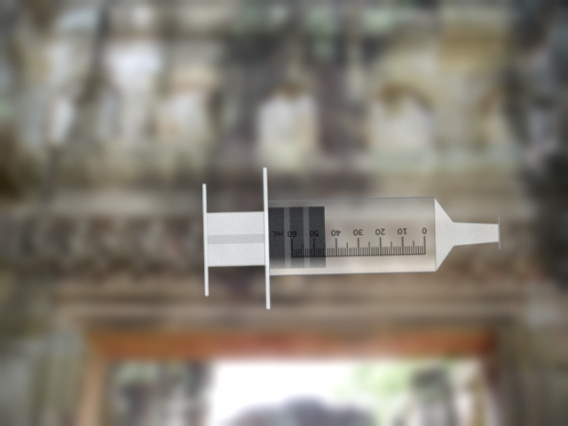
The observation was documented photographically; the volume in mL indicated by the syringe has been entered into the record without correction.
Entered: 45 mL
